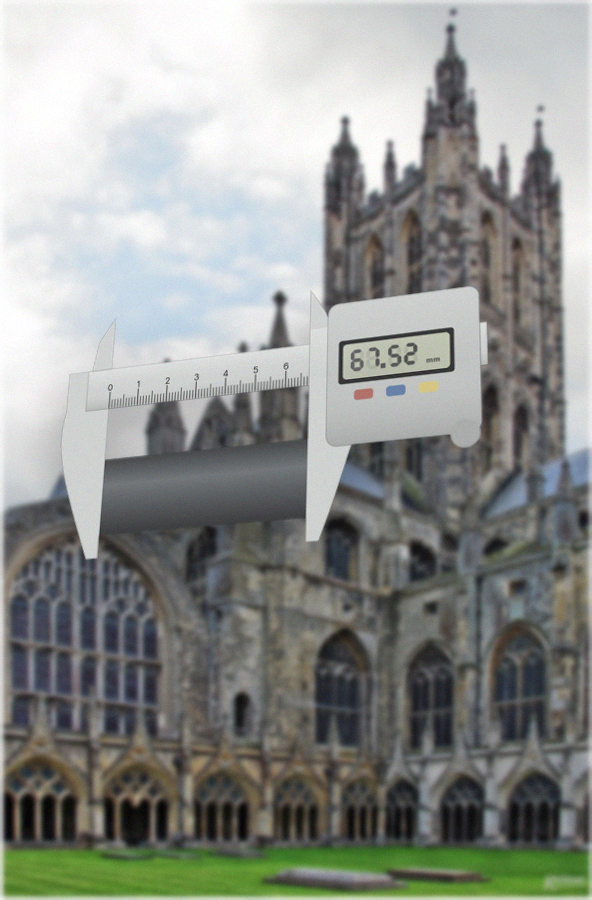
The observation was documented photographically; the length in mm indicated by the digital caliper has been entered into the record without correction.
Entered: 67.52 mm
